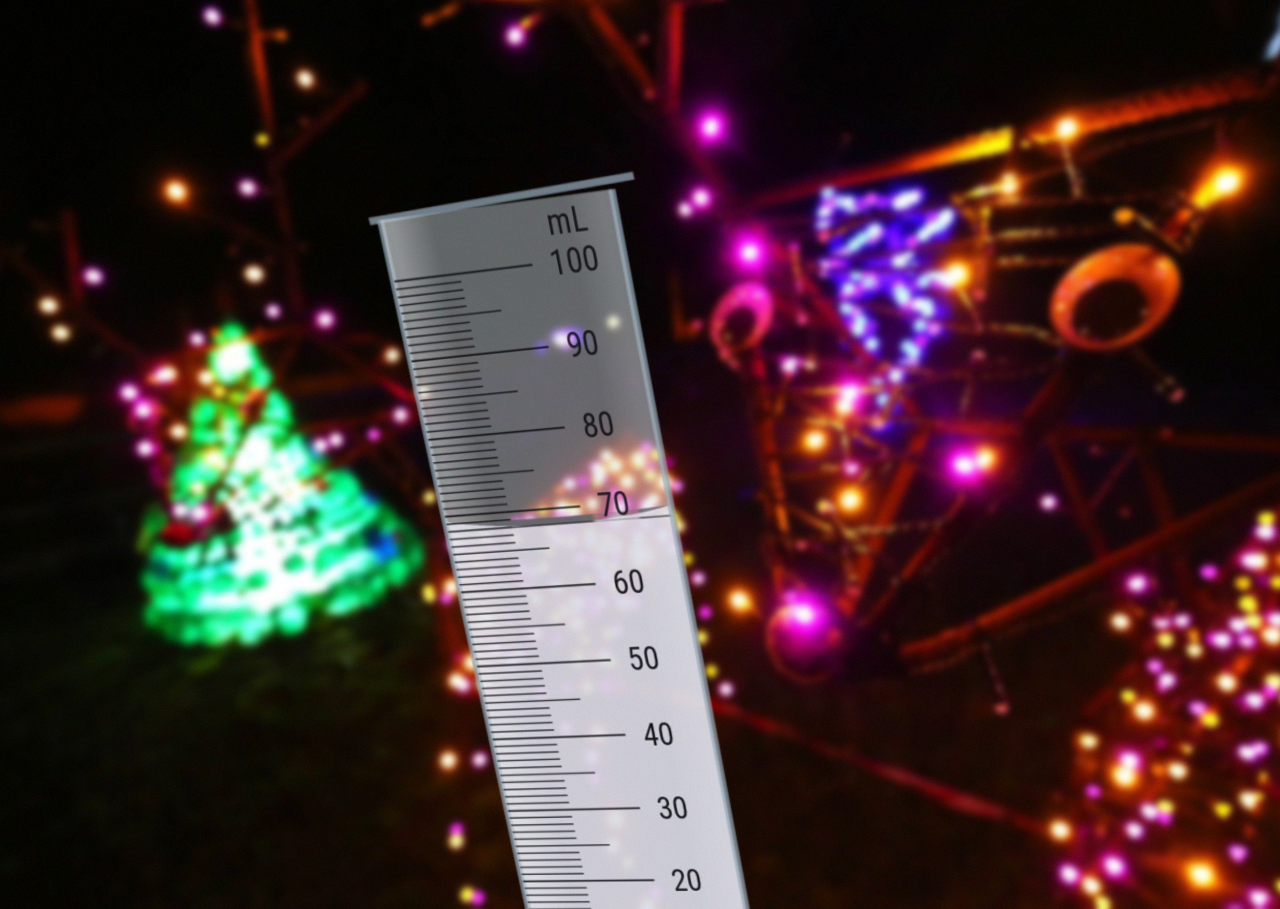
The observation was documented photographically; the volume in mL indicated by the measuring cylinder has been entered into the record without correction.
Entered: 68 mL
